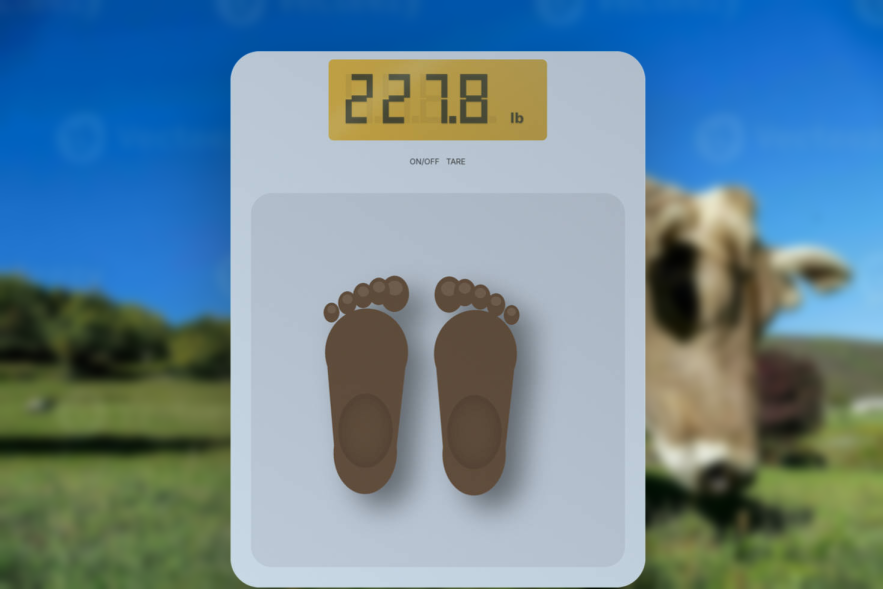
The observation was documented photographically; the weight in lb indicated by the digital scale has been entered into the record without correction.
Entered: 227.8 lb
